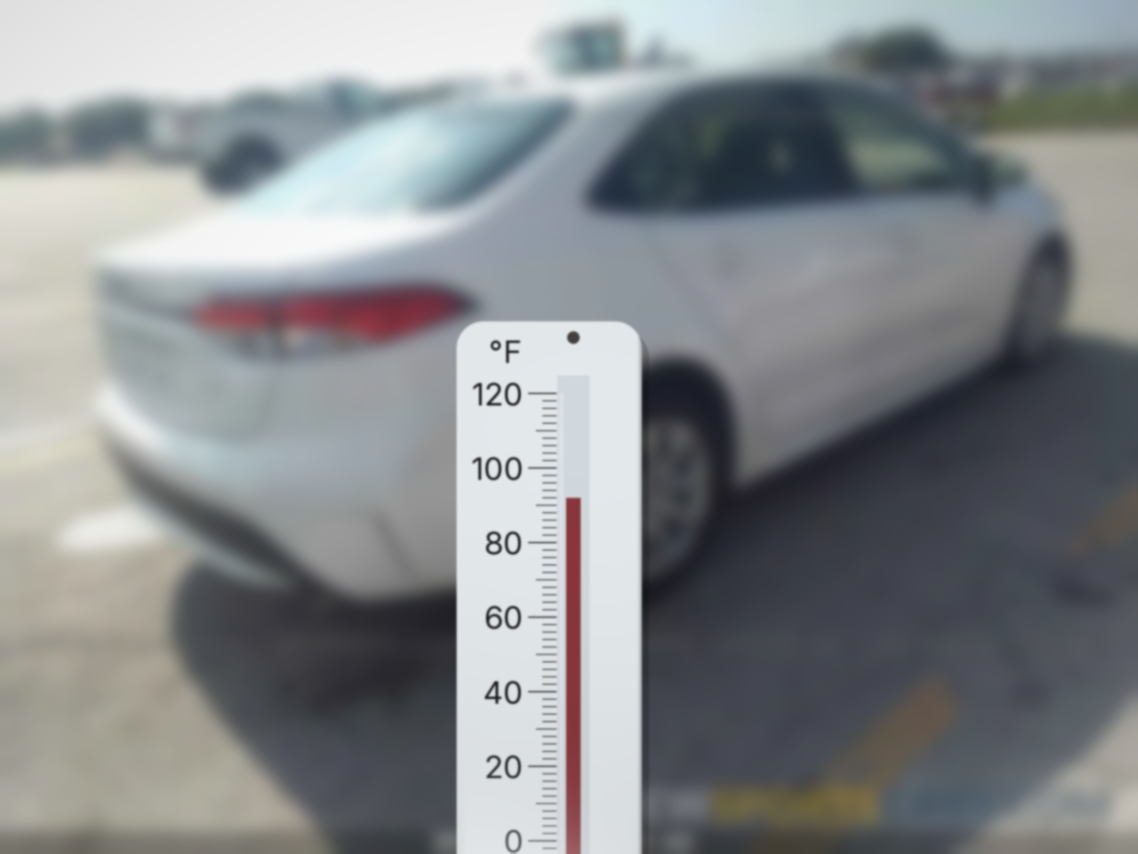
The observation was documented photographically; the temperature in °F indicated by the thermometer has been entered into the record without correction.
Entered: 92 °F
